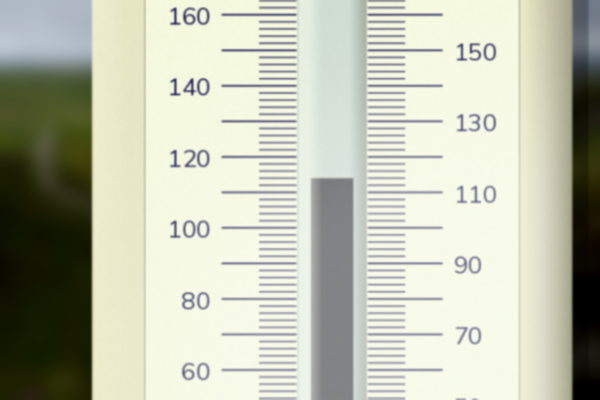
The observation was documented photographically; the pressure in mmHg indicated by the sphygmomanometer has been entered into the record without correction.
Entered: 114 mmHg
